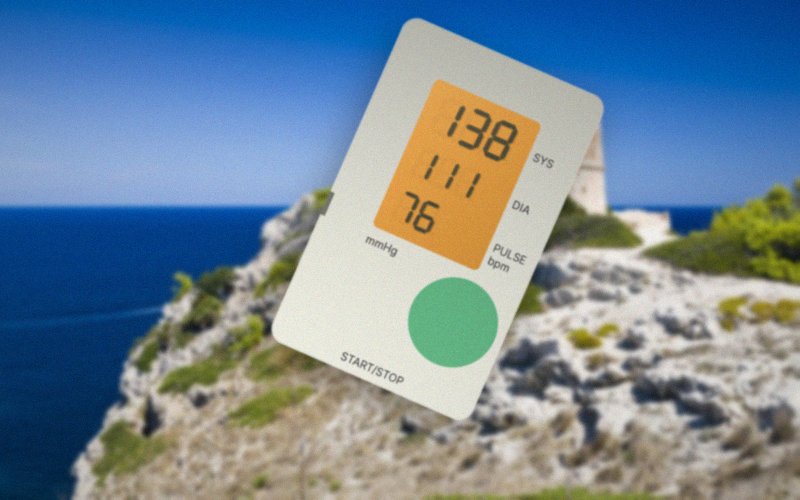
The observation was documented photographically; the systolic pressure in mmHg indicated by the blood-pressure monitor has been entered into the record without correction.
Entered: 138 mmHg
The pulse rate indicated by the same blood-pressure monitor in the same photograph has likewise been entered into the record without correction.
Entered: 76 bpm
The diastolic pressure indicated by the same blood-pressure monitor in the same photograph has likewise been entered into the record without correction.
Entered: 111 mmHg
